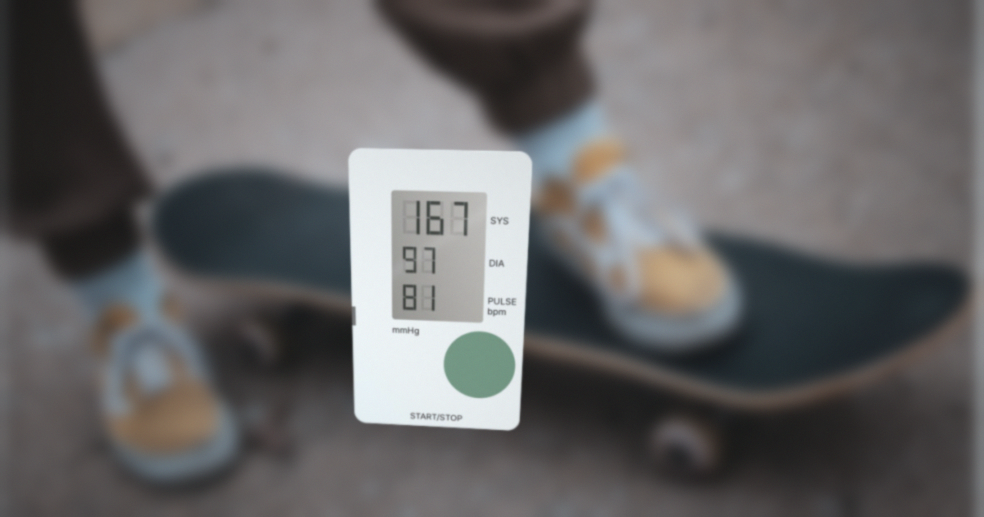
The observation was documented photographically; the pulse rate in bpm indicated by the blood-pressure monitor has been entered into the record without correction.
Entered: 81 bpm
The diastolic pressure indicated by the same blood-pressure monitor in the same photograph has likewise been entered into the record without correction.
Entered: 97 mmHg
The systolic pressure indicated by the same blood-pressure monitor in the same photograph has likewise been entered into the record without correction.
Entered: 167 mmHg
